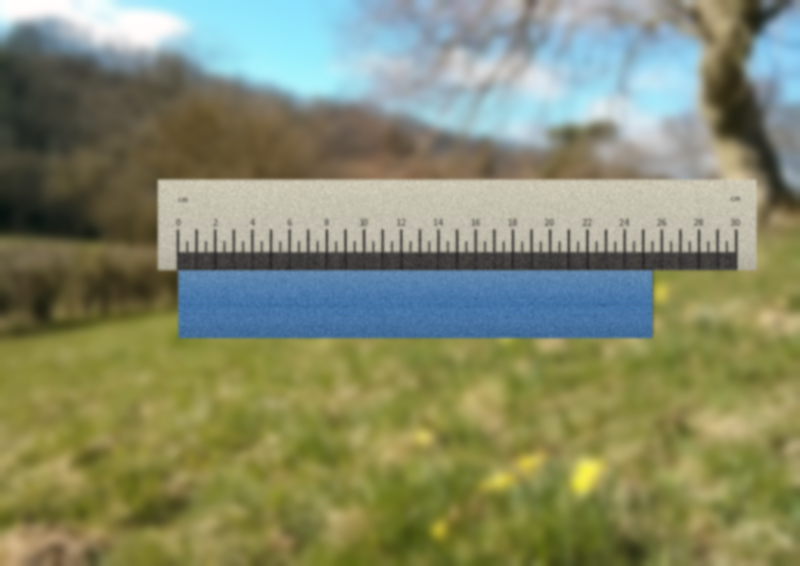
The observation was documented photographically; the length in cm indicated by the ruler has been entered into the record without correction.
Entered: 25.5 cm
